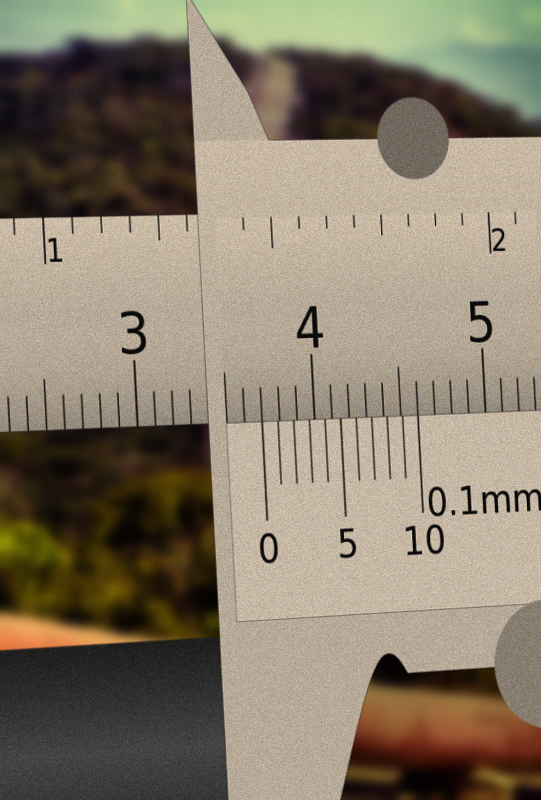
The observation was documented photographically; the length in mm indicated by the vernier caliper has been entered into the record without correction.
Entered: 37.0 mm
